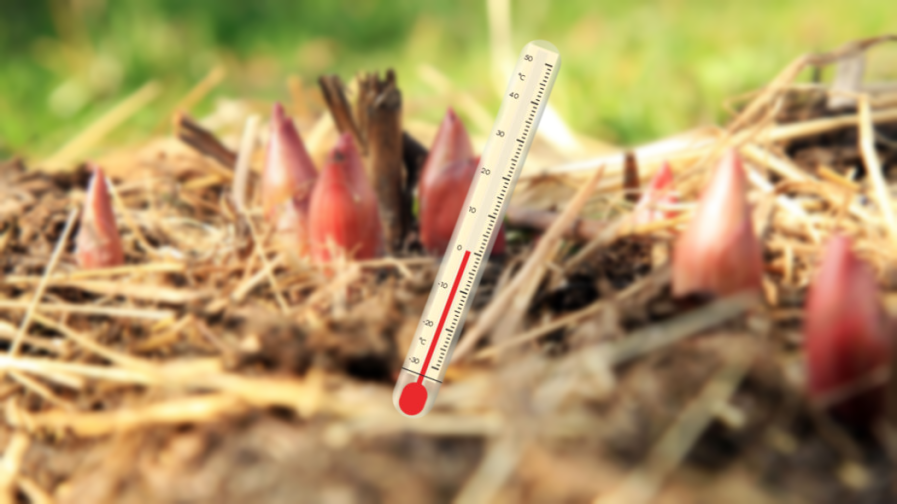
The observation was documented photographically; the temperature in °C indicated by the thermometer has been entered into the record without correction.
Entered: 0 °C
